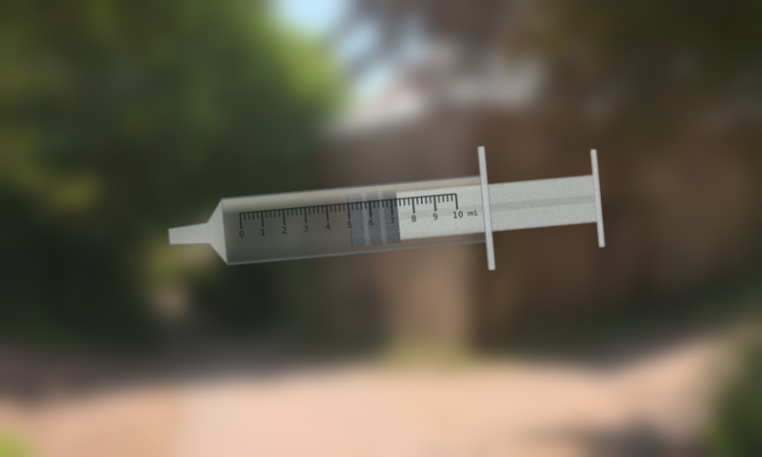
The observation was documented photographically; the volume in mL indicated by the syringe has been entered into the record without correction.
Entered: 5 mL
